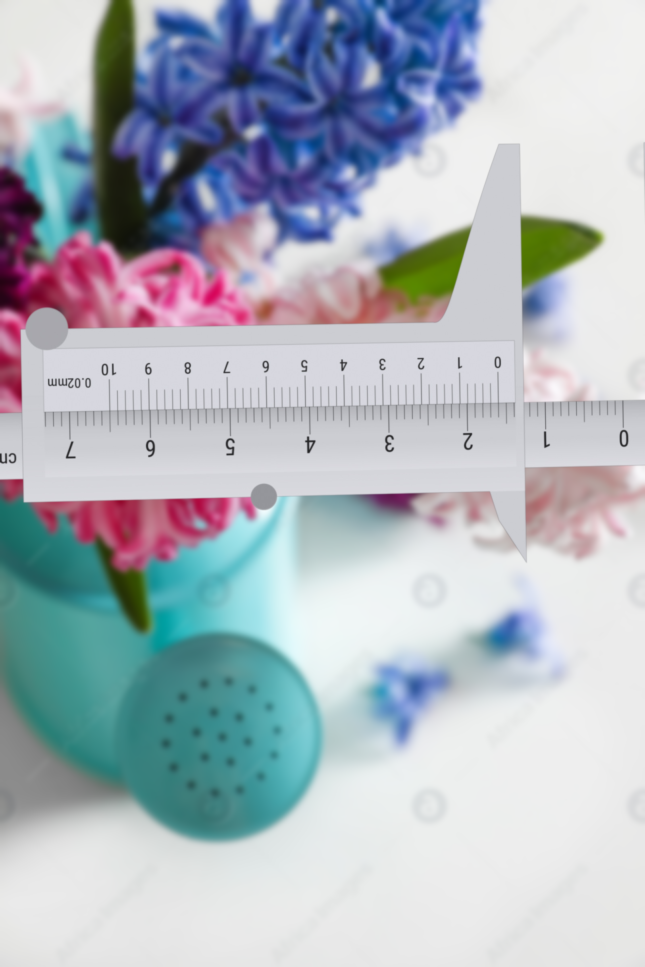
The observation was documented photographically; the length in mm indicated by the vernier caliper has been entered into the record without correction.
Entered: 16.0 mm
